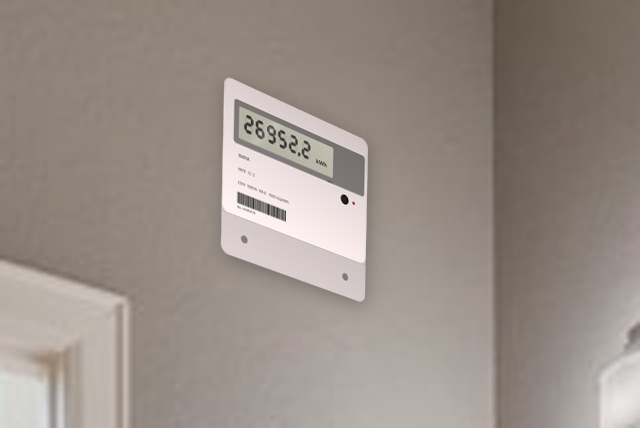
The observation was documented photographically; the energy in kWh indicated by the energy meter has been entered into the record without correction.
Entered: 26952.2 kWh
